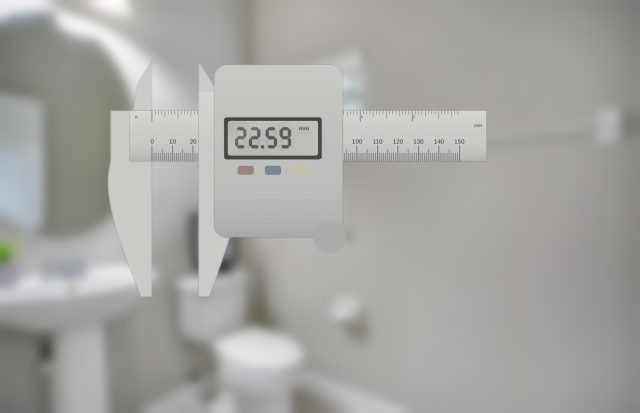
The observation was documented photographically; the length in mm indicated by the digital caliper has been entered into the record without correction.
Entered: 22.59 mm
